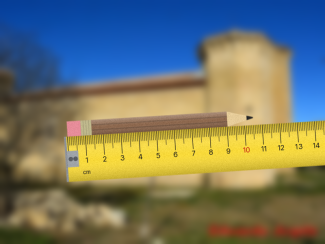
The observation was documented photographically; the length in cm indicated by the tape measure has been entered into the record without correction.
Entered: 10.5 cm
